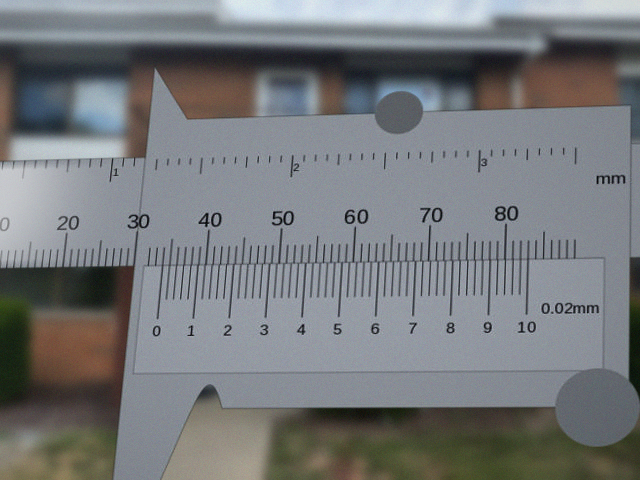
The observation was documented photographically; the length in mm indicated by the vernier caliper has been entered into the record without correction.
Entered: 34.0 mm
